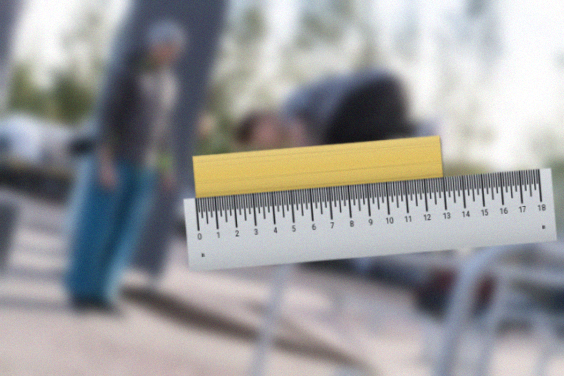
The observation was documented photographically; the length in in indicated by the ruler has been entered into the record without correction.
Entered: 13 in
